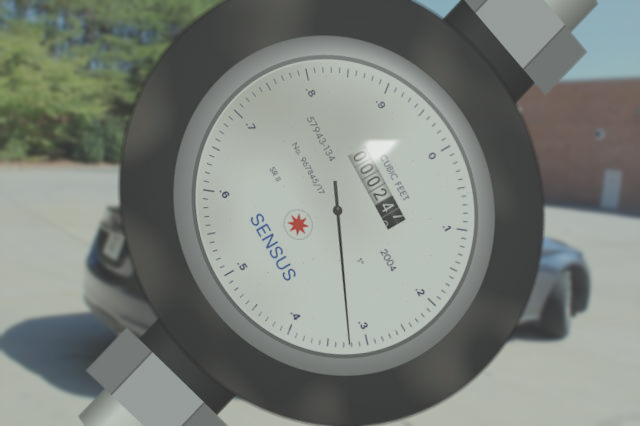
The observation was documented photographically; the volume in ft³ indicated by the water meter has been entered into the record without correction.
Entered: 247.32 ft³
